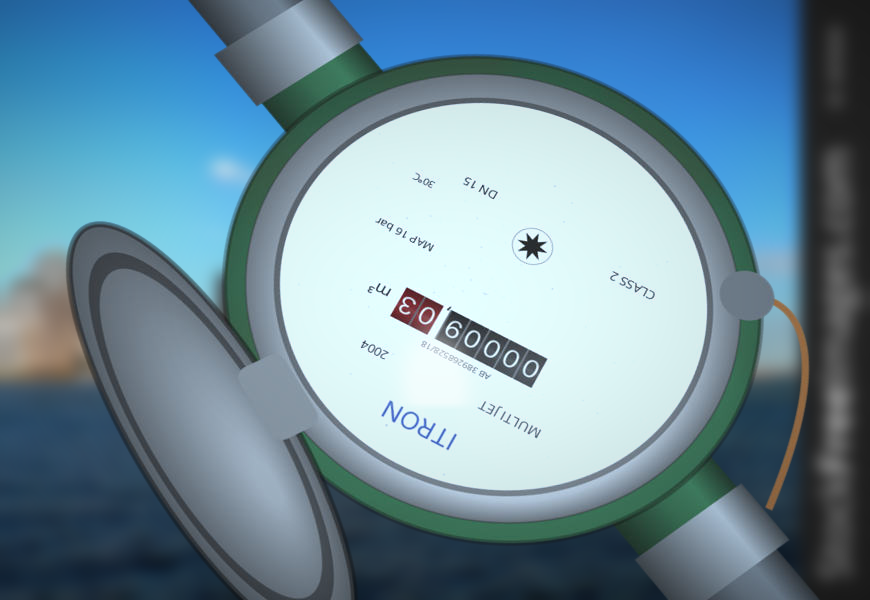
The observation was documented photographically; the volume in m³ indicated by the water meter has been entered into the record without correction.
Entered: 9.03 m³
